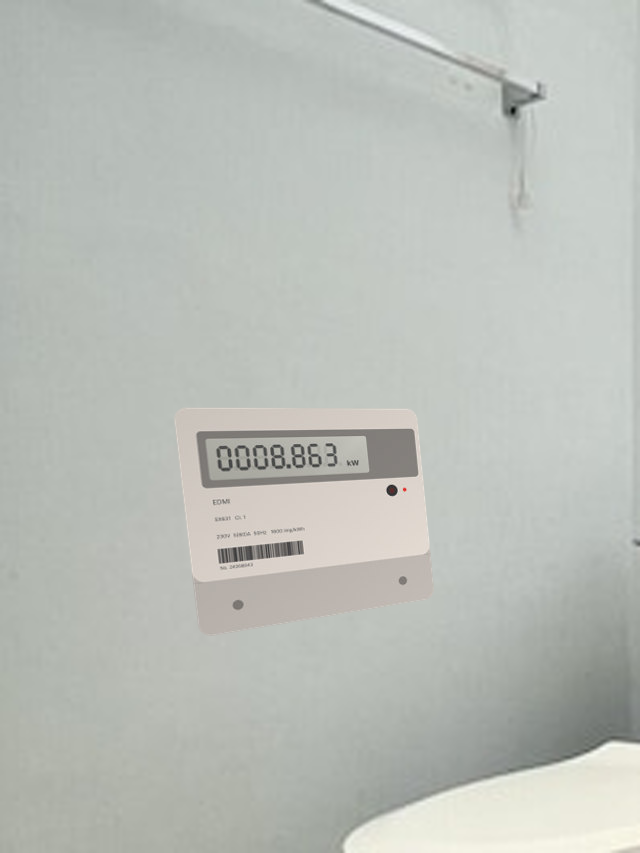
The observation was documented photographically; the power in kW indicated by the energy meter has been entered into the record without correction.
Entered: 8.863 kW
